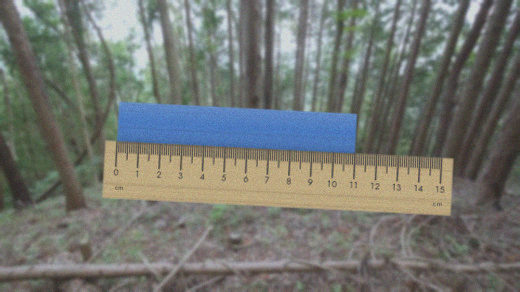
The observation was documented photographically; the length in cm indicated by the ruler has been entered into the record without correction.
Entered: 11 cm
